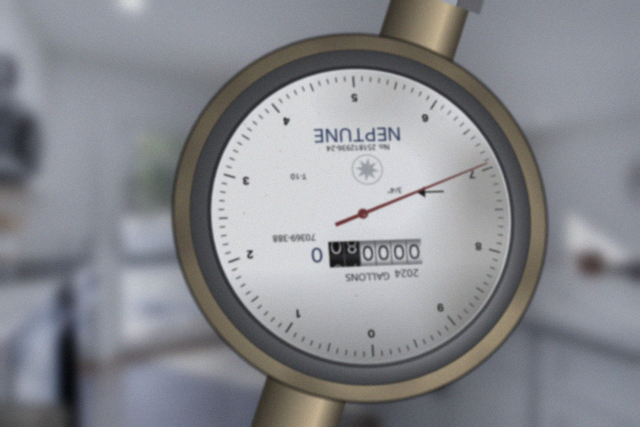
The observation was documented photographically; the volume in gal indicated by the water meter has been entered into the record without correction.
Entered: 796.9 gal
